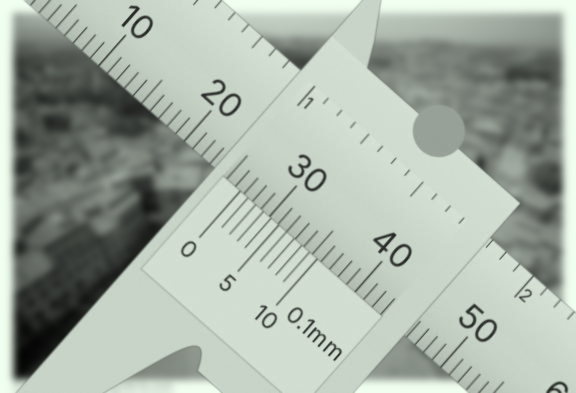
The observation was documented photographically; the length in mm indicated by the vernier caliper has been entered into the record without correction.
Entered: 26.6 mm
